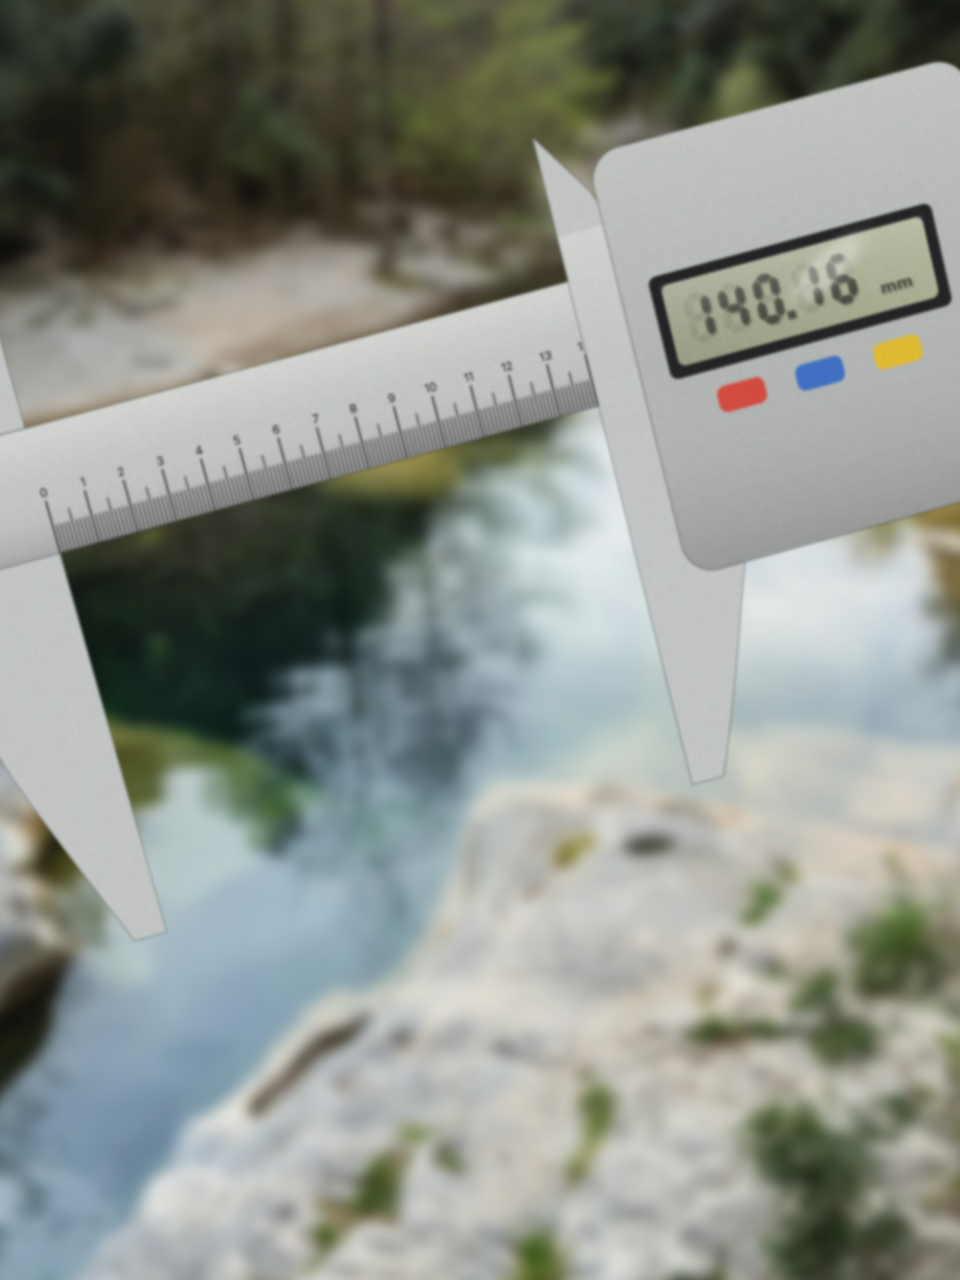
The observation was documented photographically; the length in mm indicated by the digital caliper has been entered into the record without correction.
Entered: 140.16 mm
